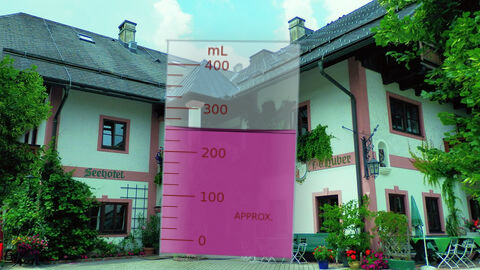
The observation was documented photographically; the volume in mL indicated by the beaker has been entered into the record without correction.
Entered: 250 mL
